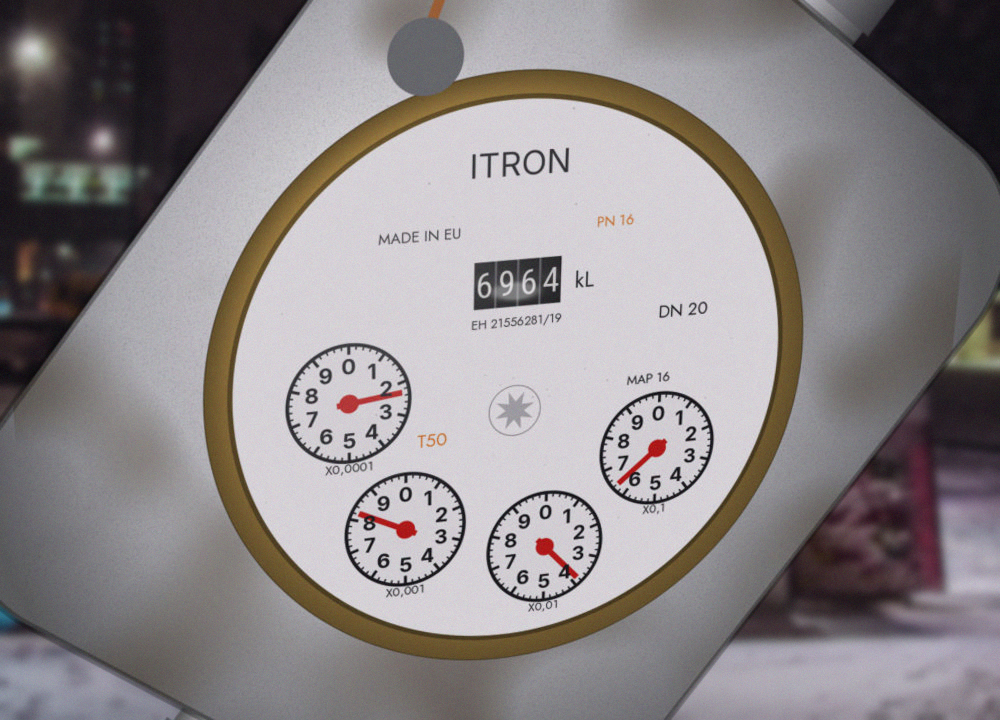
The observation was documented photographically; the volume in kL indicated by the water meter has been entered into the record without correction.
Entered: 6964.6382 kL
